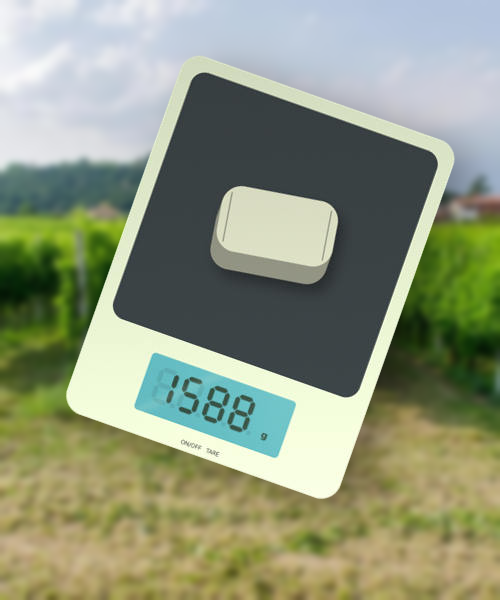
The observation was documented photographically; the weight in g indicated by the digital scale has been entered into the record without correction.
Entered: 1588 g
